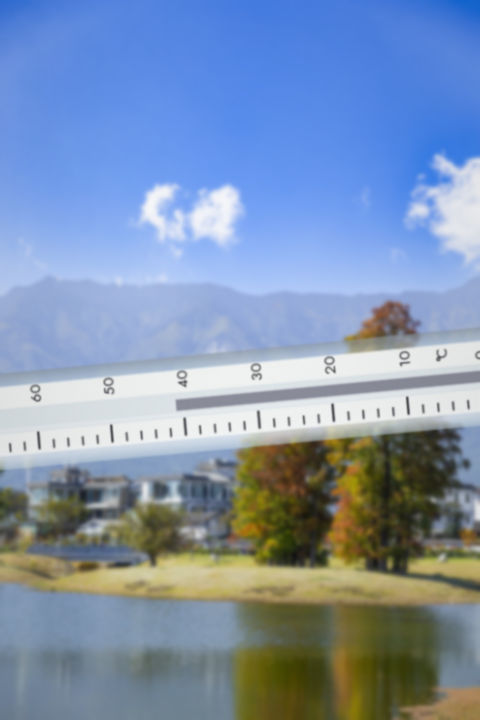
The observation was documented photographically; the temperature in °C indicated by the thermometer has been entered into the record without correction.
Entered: 41 °C
